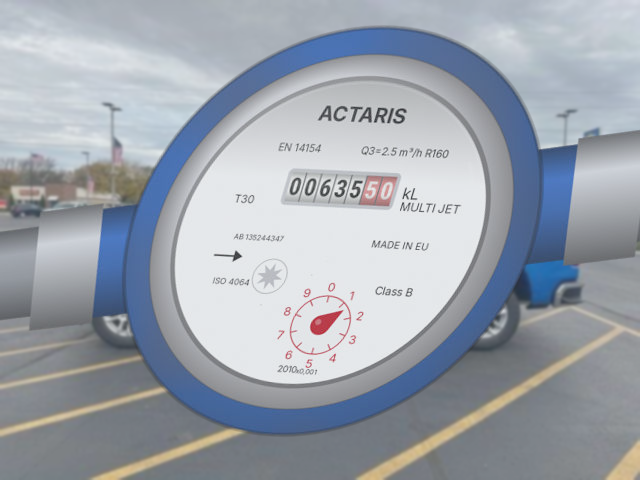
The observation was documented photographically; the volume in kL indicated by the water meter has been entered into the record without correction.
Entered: 635.501 kL
